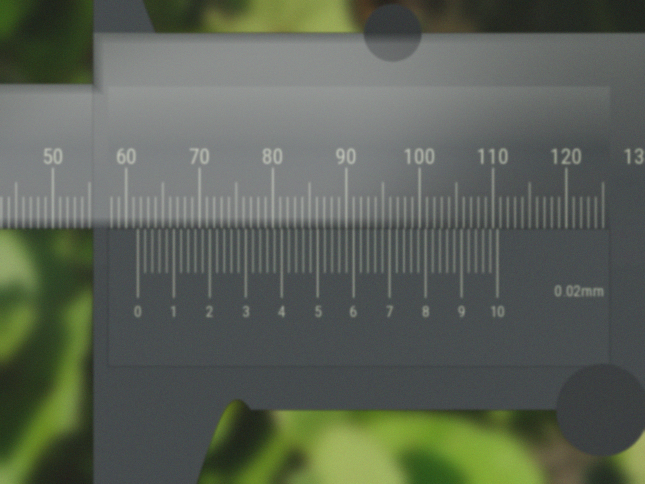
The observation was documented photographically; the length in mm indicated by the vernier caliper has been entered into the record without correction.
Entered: 61.6 mm
